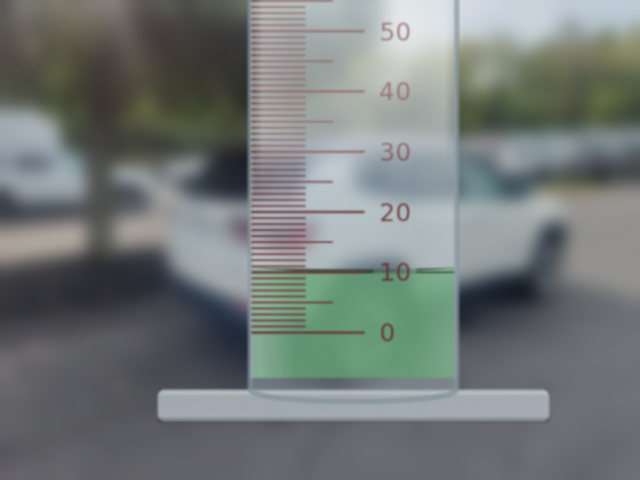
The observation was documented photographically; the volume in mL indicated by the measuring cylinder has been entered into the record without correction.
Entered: 10 mL
